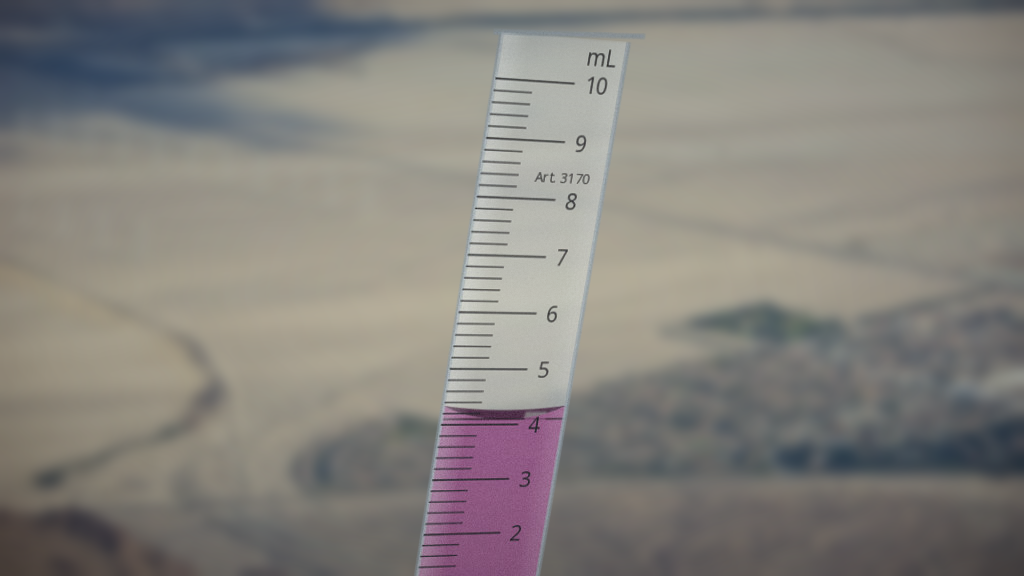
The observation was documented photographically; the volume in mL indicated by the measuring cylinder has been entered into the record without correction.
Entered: 4.1 mL
